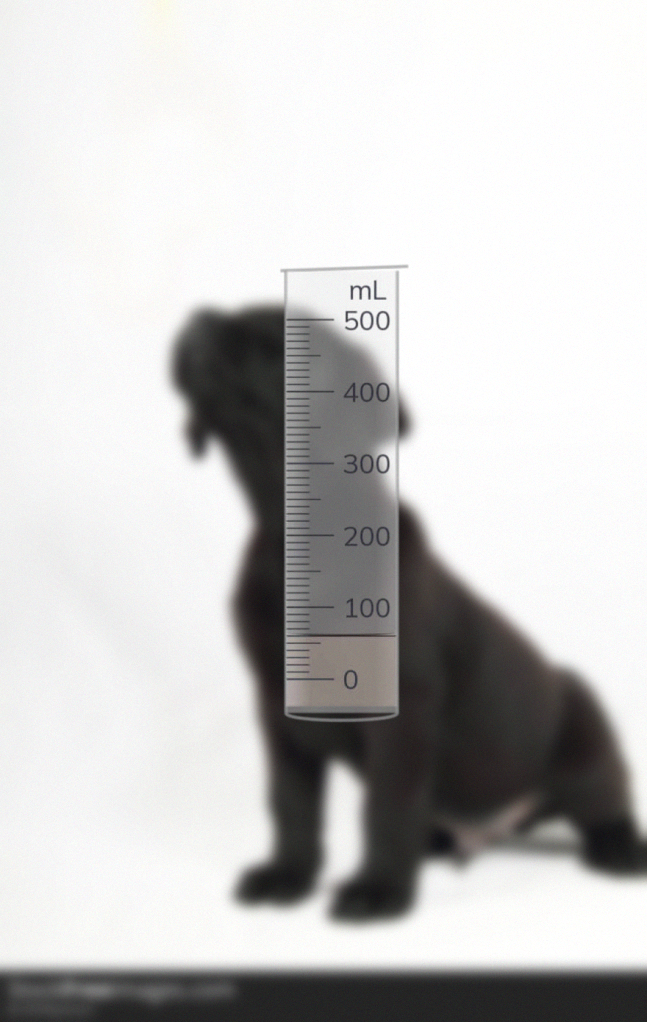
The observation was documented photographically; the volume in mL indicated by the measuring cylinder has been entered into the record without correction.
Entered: 60 mL
